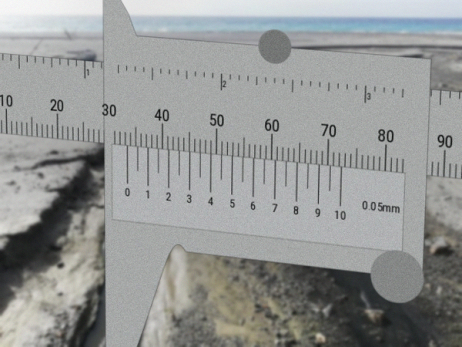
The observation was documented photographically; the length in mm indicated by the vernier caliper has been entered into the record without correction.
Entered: 33.4 mm
